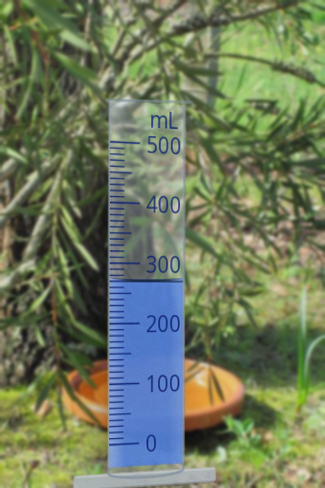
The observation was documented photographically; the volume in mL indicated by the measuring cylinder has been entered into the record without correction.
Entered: 270 mL
